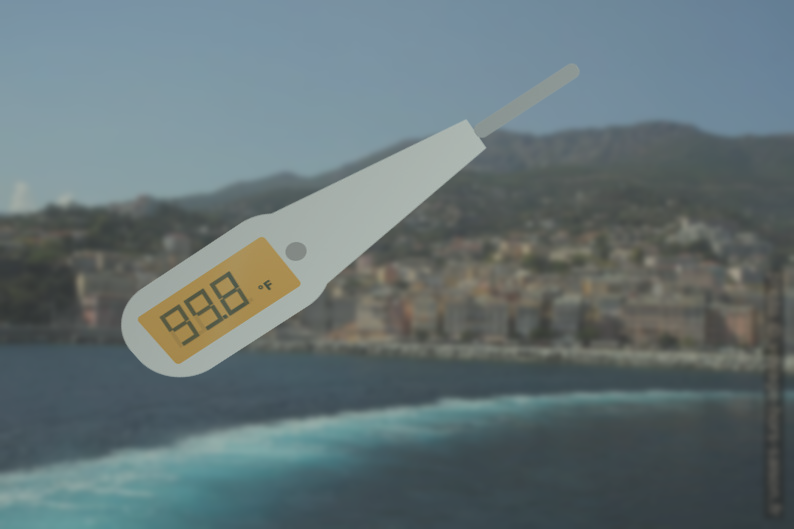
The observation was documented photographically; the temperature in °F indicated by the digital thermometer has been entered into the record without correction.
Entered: 99.8 °F
